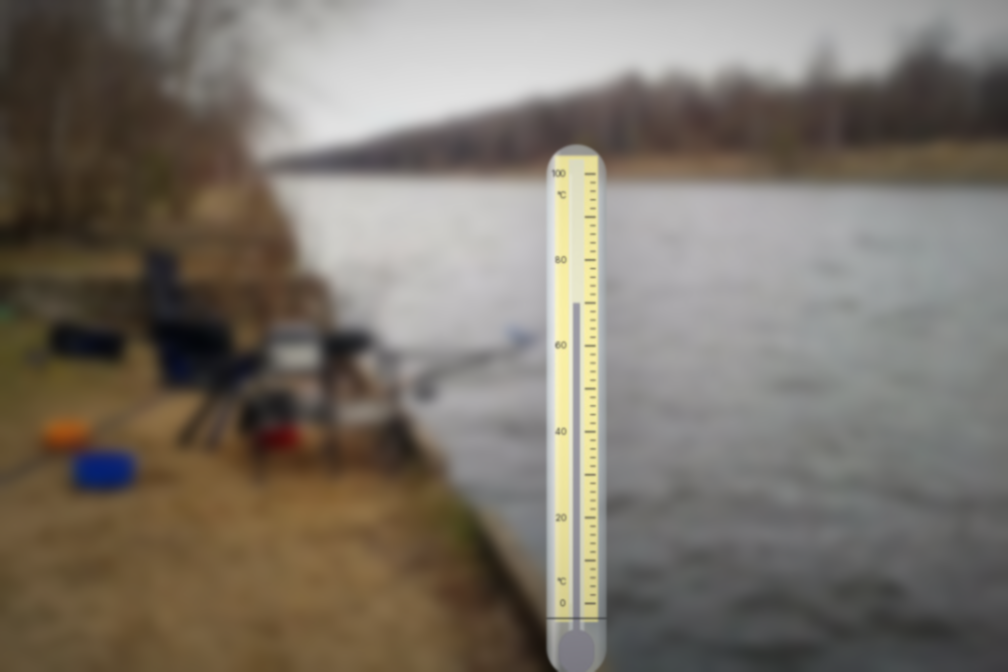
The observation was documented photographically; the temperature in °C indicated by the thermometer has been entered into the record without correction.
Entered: 70 °C
